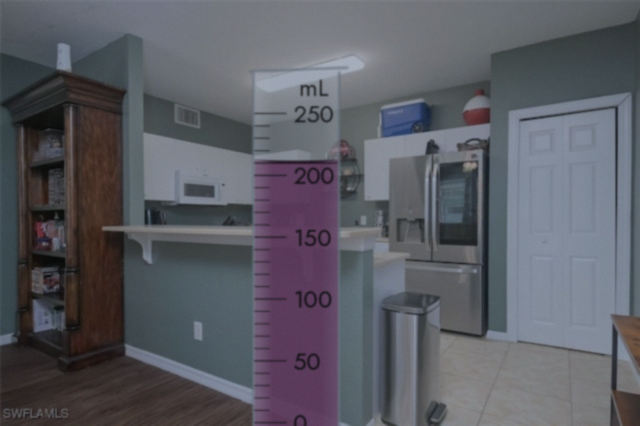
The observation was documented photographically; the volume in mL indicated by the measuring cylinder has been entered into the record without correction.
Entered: 210 mL
